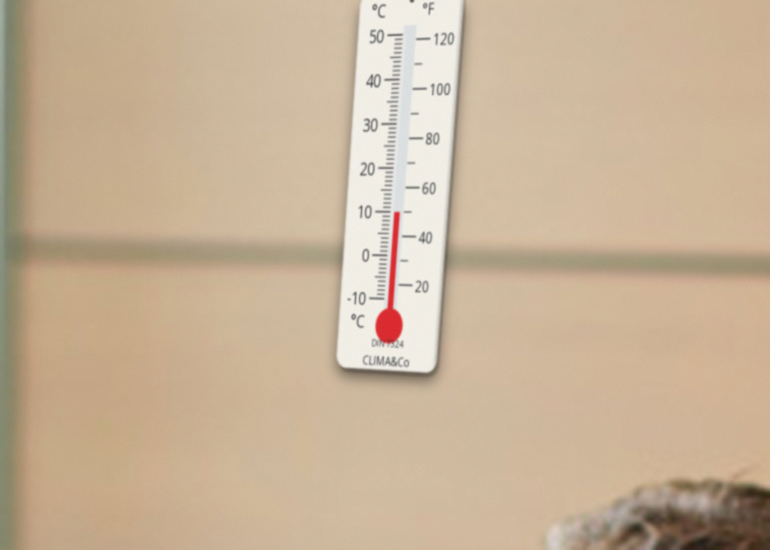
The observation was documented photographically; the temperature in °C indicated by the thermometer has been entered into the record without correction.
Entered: 10 °C
